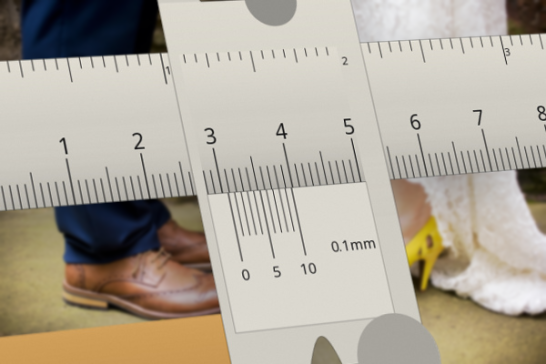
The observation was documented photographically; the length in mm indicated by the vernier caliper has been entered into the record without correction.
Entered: 30.8 mm
